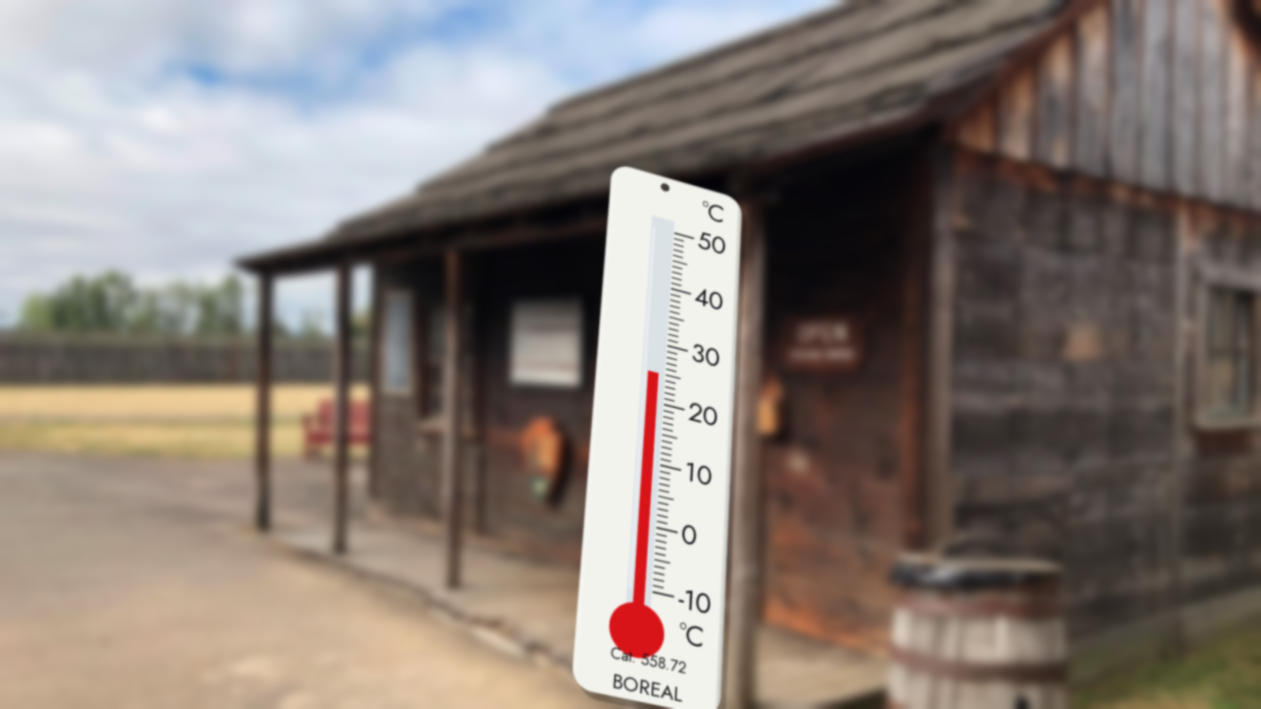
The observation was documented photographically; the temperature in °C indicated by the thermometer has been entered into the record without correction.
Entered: 25 °C
